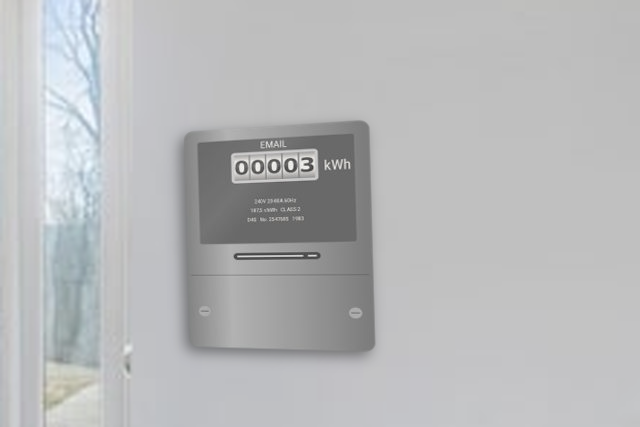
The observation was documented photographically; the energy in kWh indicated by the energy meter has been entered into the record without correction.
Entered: 3 kWh
